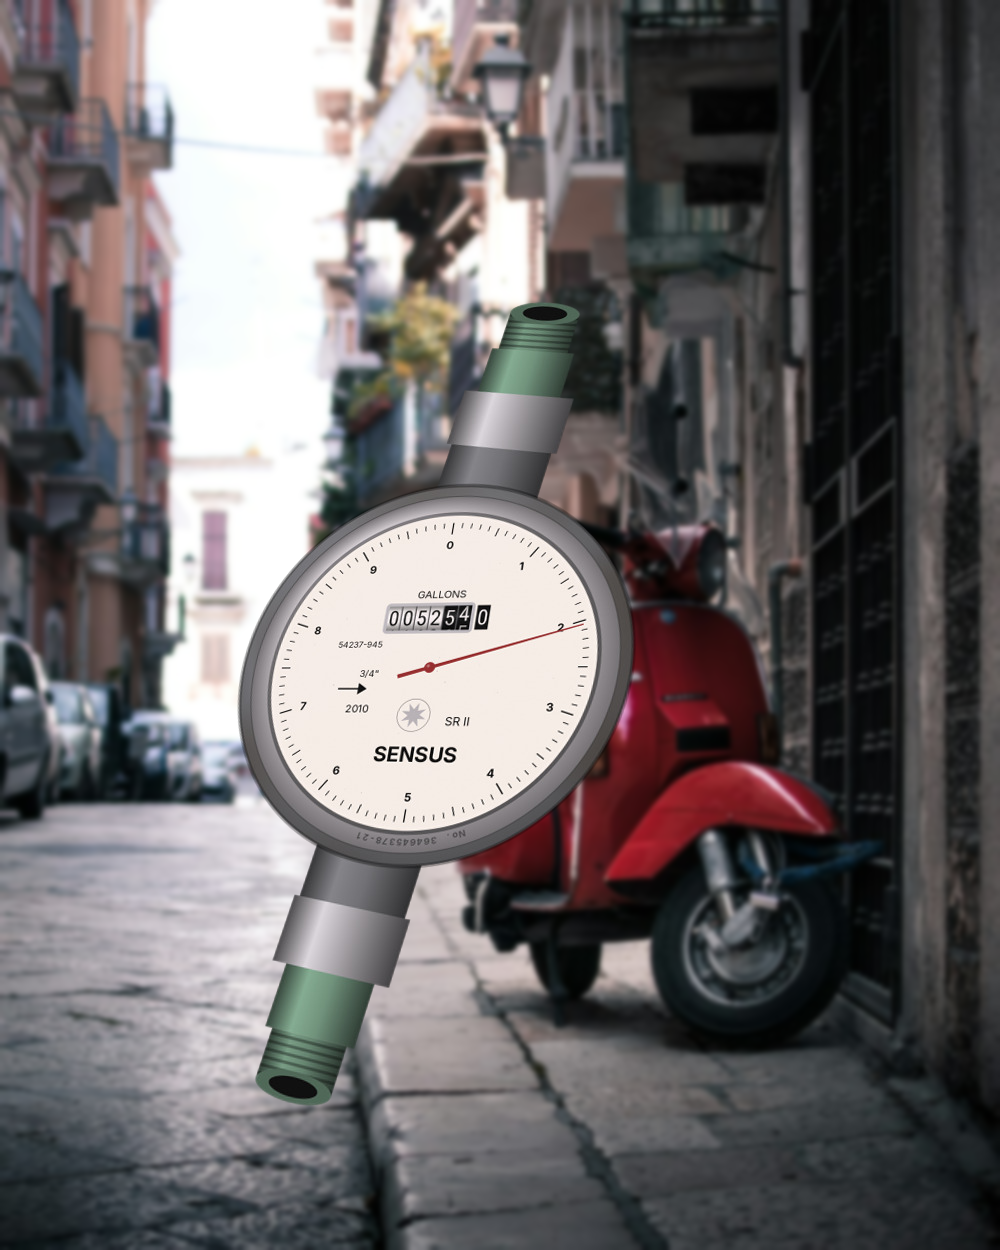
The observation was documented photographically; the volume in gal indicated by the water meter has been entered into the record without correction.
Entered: 52542.0 gal
